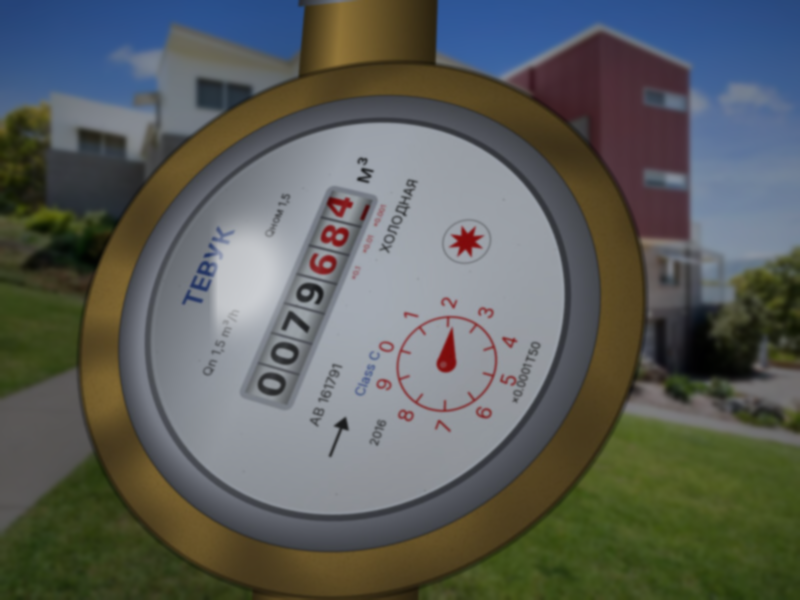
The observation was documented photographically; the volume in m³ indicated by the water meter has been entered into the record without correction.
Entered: 79.6842 m³
